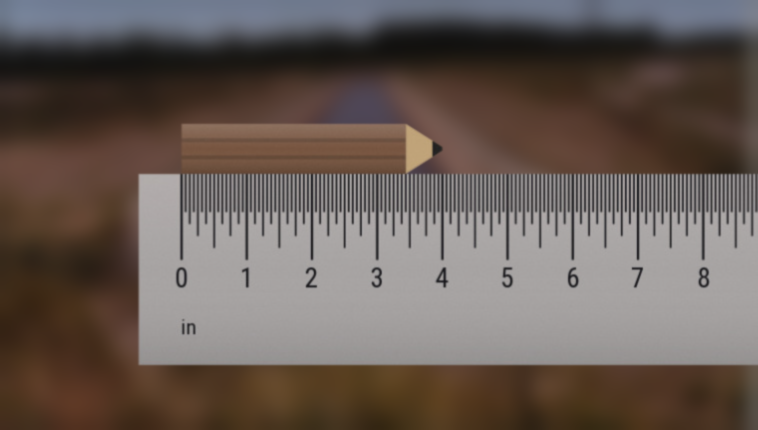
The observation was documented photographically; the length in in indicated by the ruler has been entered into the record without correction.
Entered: 4 in
